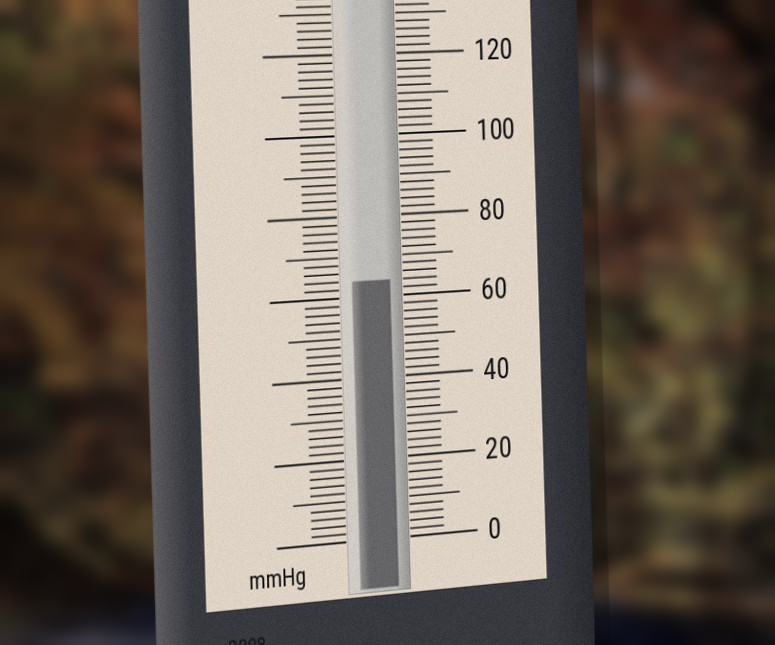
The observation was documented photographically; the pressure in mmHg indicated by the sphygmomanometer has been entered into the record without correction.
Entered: 64 mmHg
